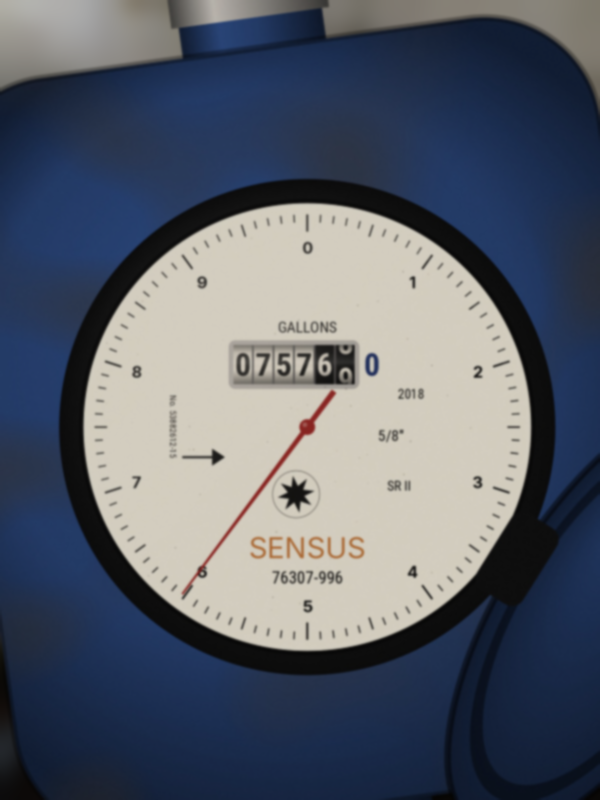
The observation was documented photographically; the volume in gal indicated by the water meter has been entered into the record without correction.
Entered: 757686.0 gal
